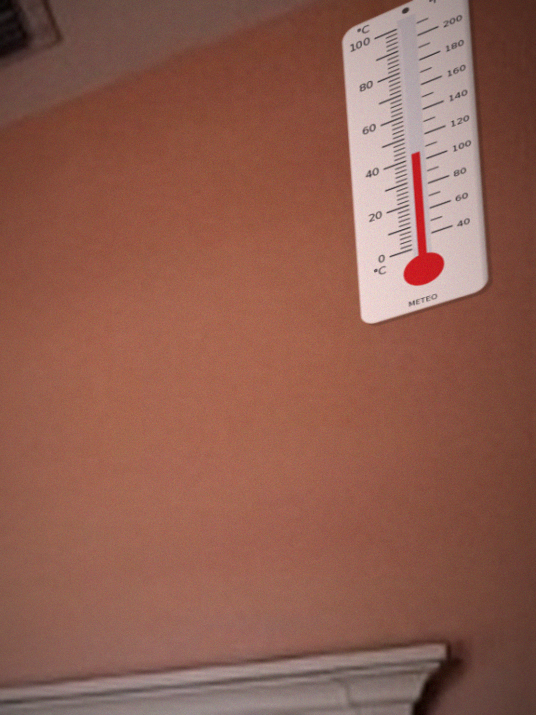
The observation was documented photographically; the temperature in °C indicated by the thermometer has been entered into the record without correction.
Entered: 42 °C
